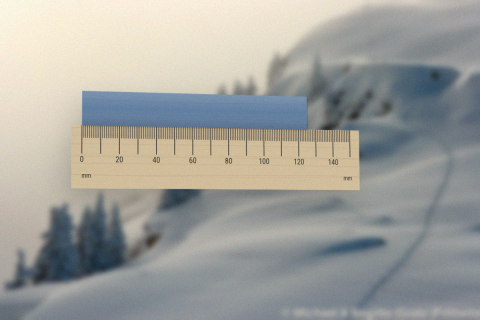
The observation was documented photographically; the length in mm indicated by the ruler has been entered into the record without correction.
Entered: 125 mm
